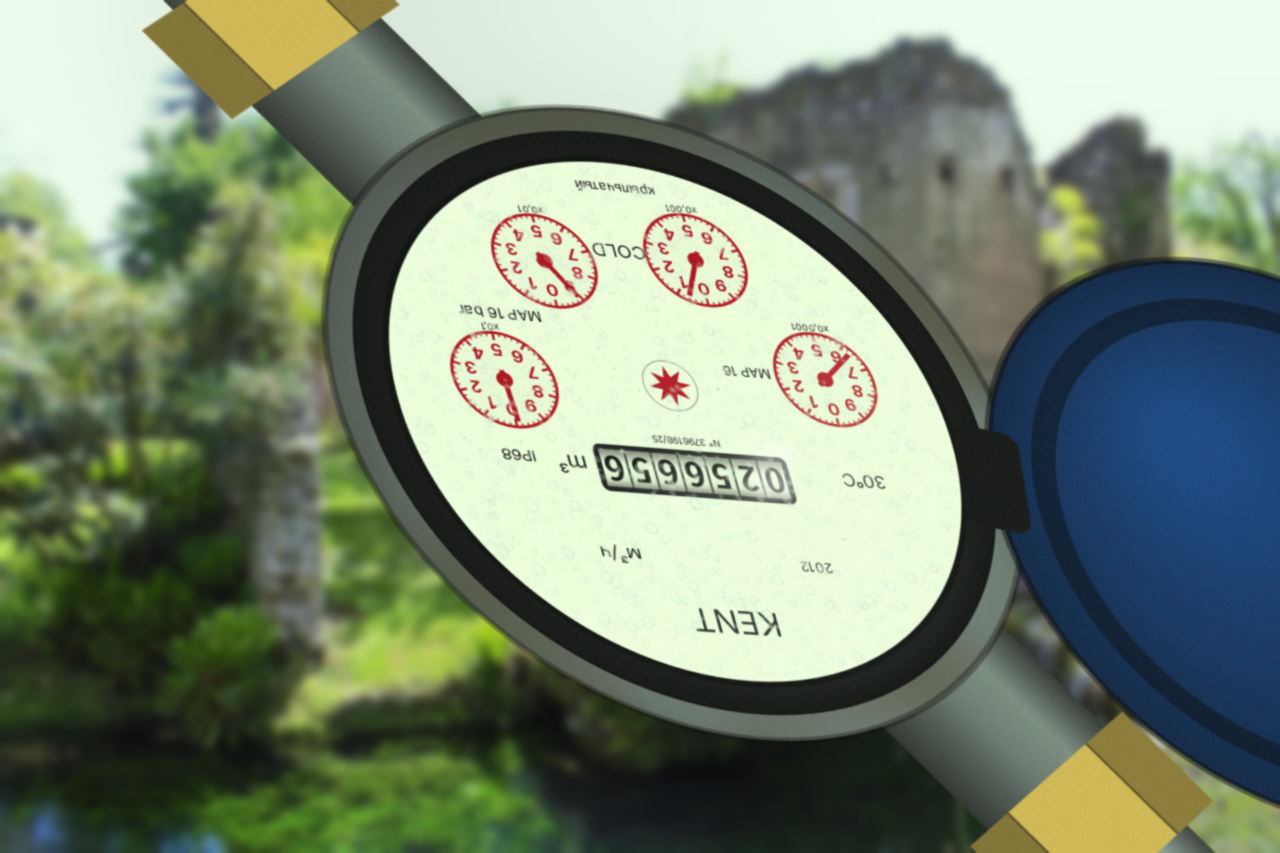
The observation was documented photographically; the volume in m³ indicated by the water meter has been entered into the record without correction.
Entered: 256655.9906 m³
